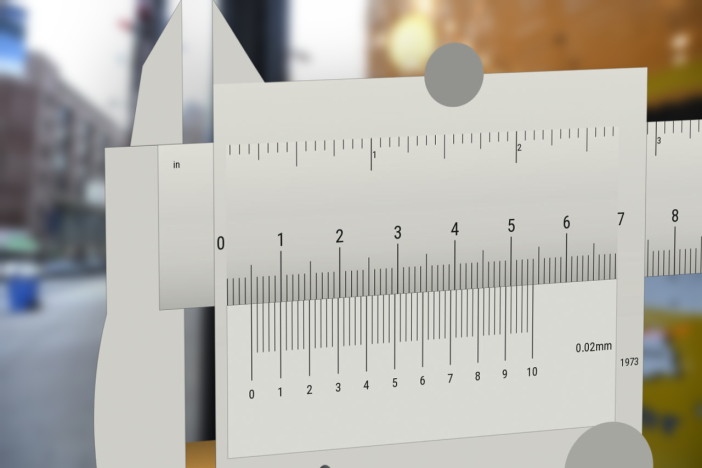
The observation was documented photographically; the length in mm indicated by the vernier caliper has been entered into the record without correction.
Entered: 5.0 mm
